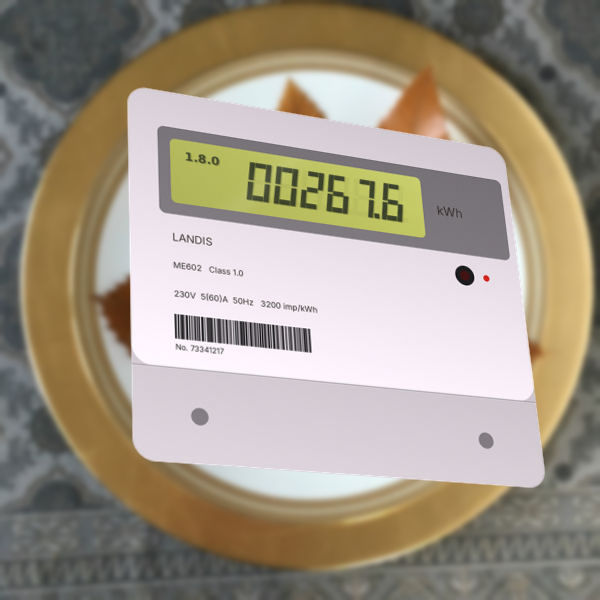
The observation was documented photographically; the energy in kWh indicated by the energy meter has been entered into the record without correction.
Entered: 267.6 kWh
